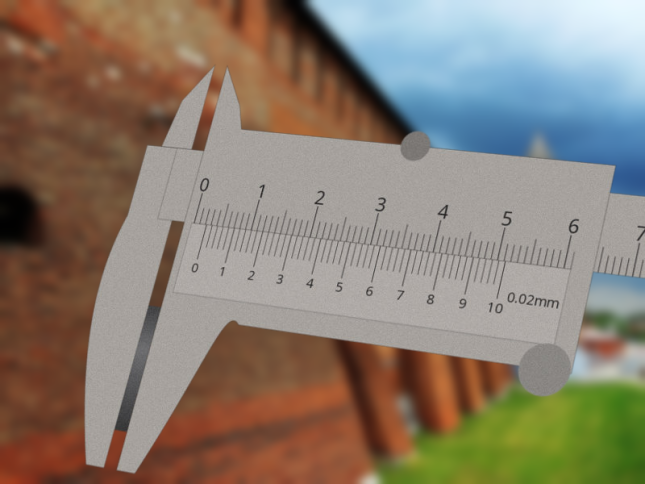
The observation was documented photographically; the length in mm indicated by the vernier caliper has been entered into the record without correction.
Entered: 2.2 mm
